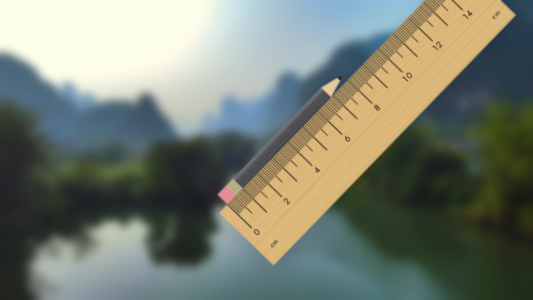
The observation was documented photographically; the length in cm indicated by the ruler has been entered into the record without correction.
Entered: 8 cm
